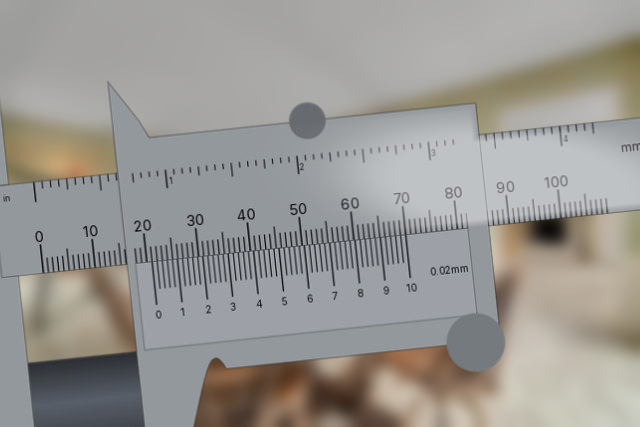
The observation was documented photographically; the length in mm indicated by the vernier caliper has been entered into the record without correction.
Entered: 21.0 mm
